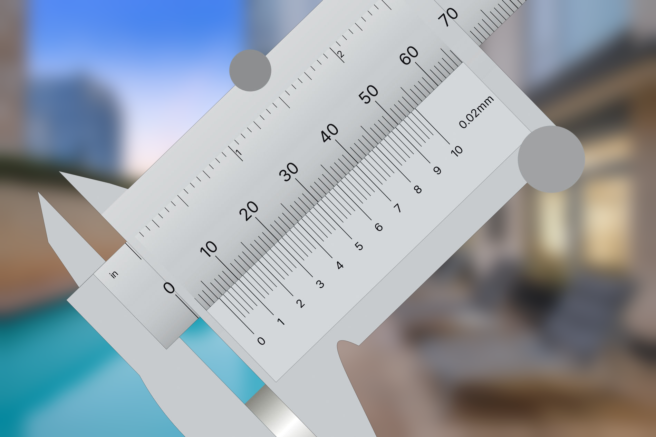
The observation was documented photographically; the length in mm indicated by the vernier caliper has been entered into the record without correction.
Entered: 5.2 mm
